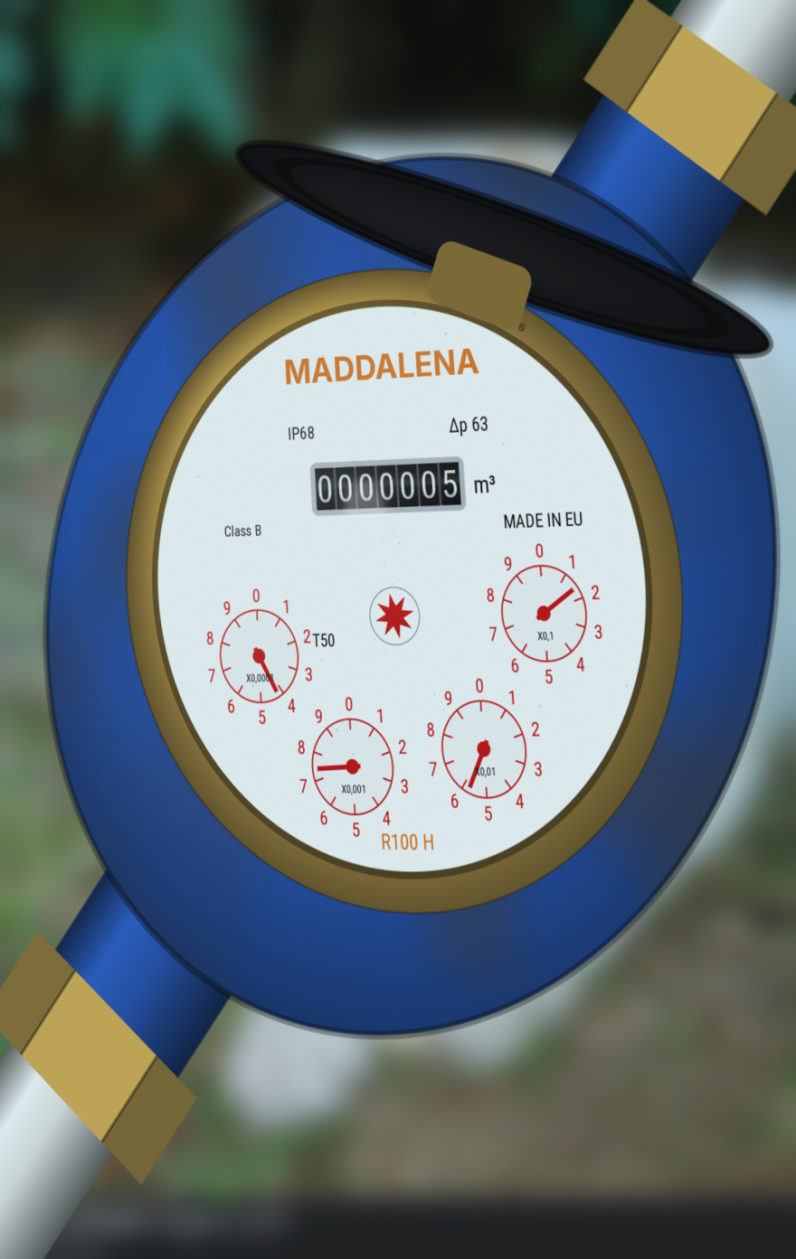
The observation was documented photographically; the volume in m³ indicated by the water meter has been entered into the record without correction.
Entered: 5.1574 m³
